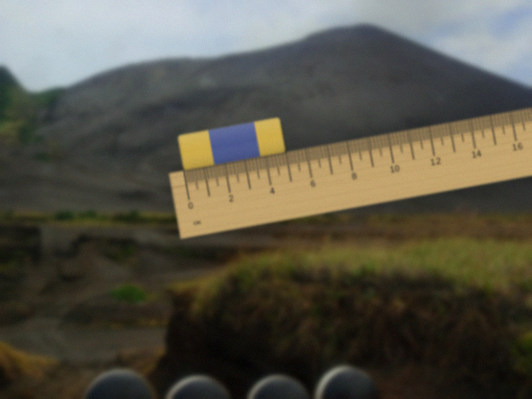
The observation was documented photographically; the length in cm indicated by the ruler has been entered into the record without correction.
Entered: 5 cm
